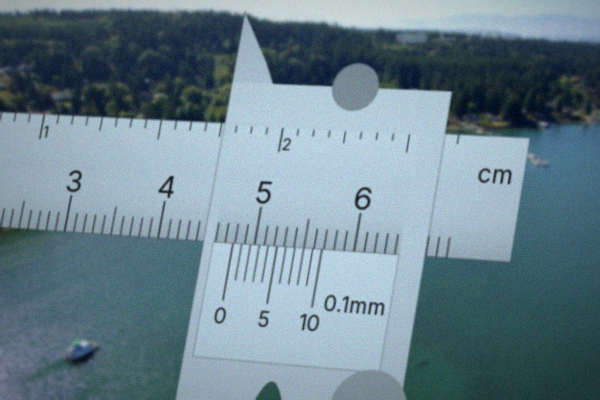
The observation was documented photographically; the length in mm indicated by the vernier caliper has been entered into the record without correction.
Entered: 47.8 mm
